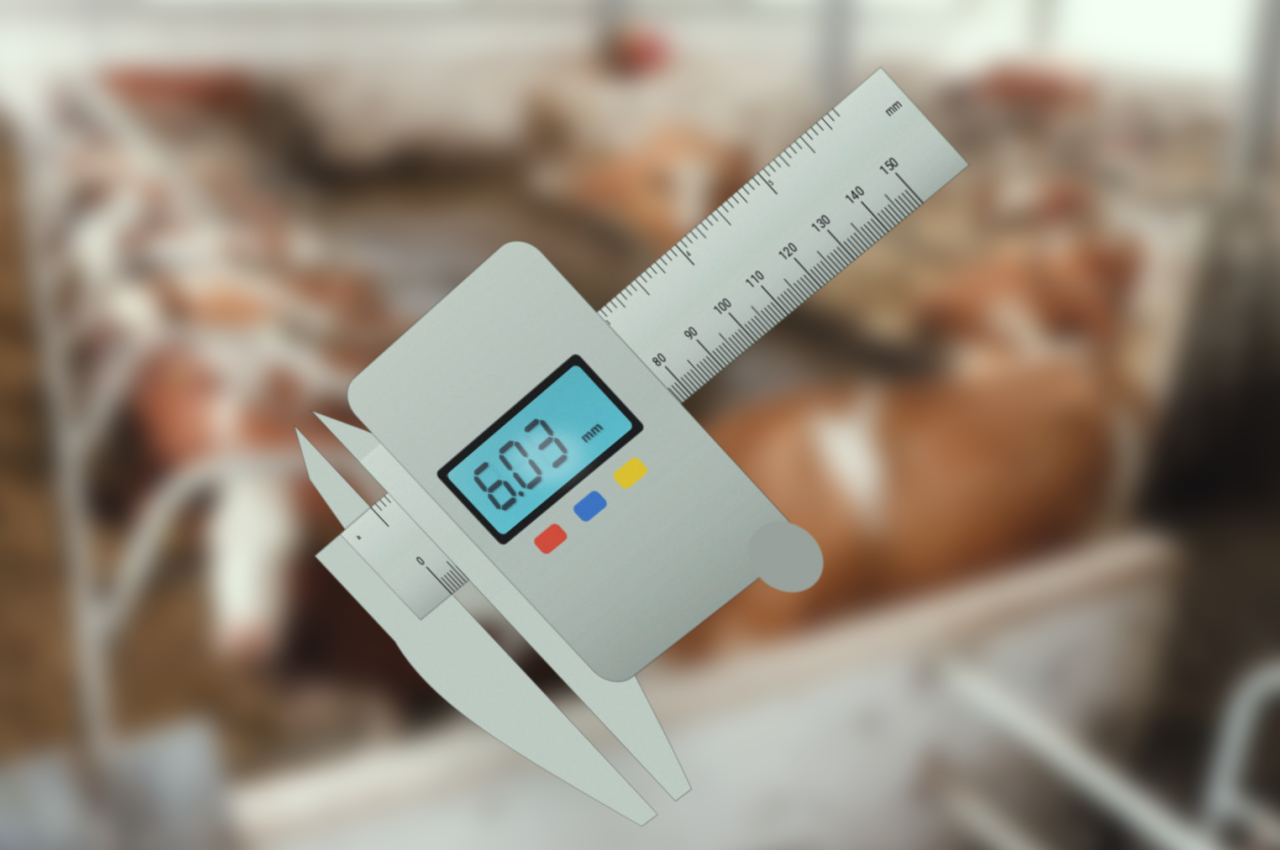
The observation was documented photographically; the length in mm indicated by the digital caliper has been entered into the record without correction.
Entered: 6.03 mm
